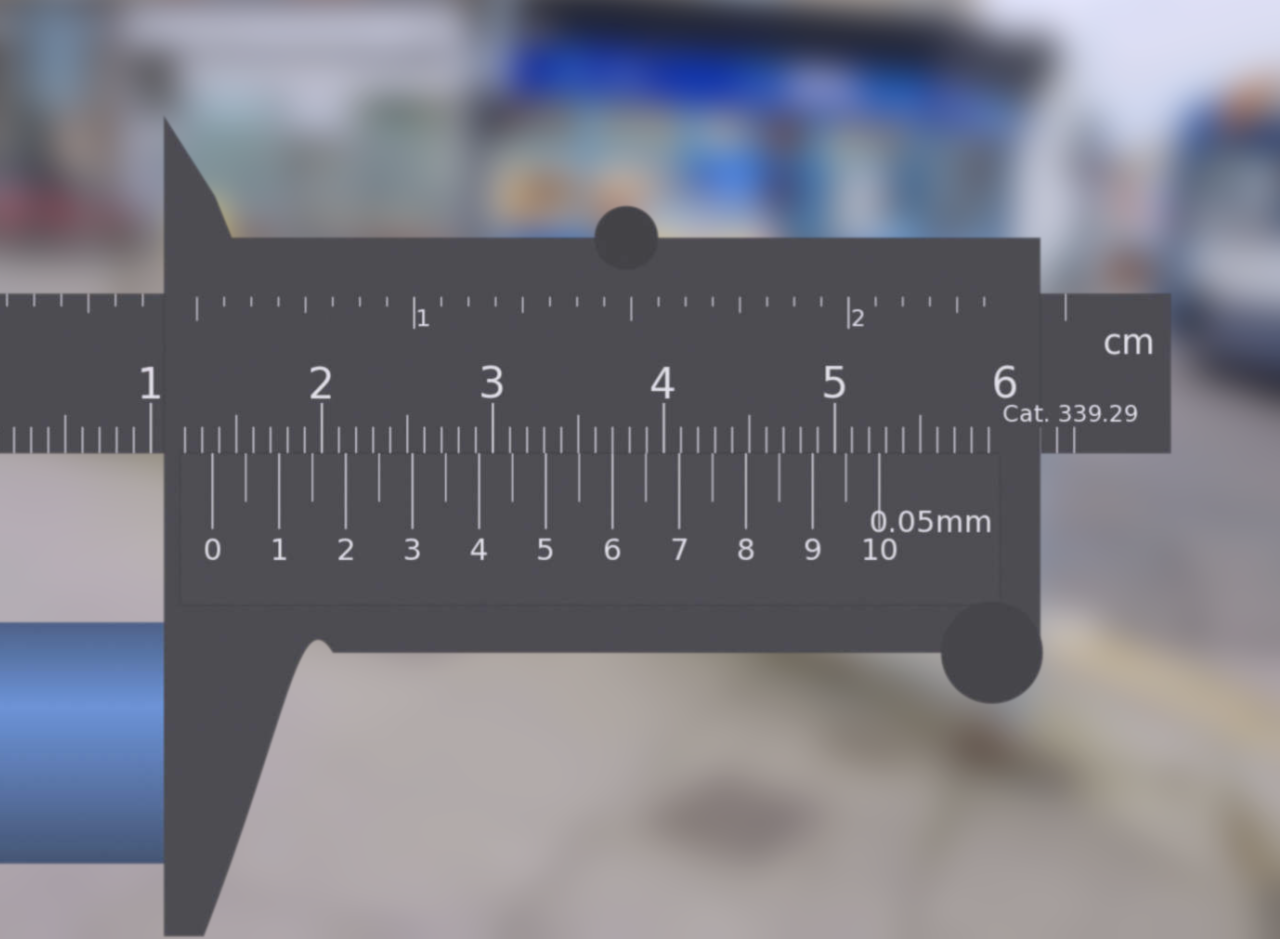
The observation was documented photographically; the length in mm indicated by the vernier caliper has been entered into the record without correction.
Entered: 13.6 mm
